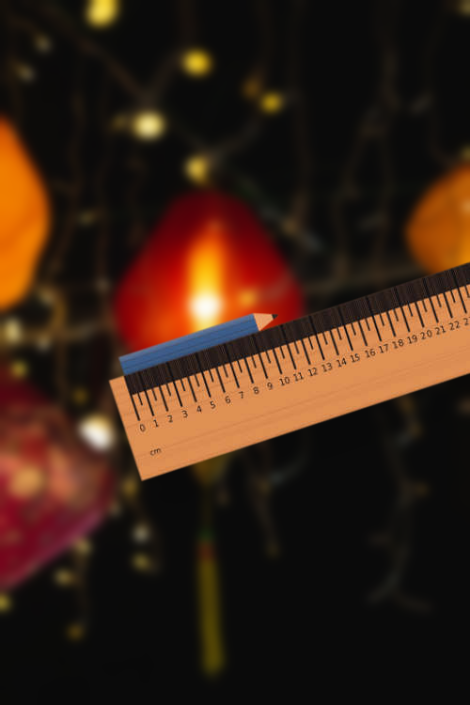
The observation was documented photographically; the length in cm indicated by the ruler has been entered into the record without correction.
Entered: 11 cm
